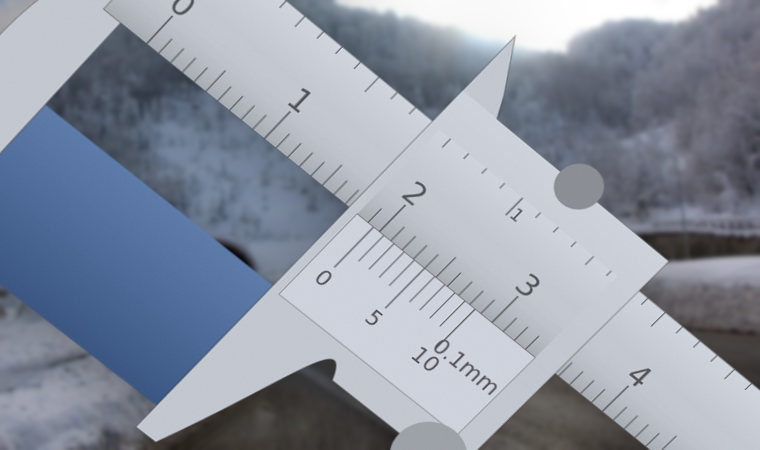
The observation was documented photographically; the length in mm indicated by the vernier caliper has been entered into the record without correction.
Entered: 19.5 mm
